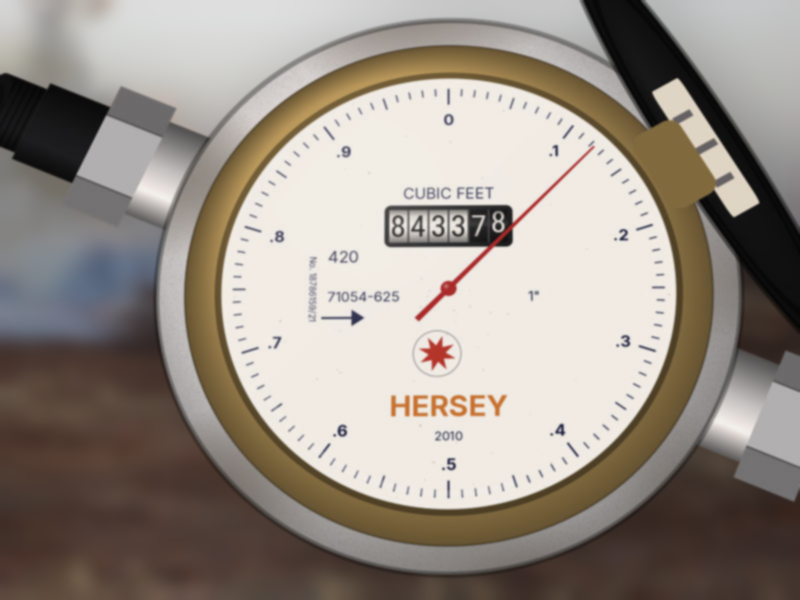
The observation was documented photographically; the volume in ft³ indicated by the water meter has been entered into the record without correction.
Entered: 843378.12 ft³
